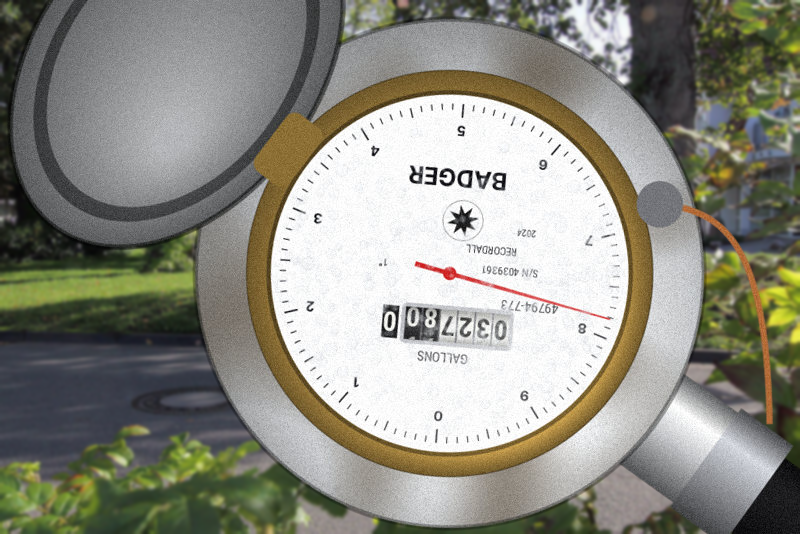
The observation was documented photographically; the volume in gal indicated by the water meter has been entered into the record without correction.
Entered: 327797.8 gal
